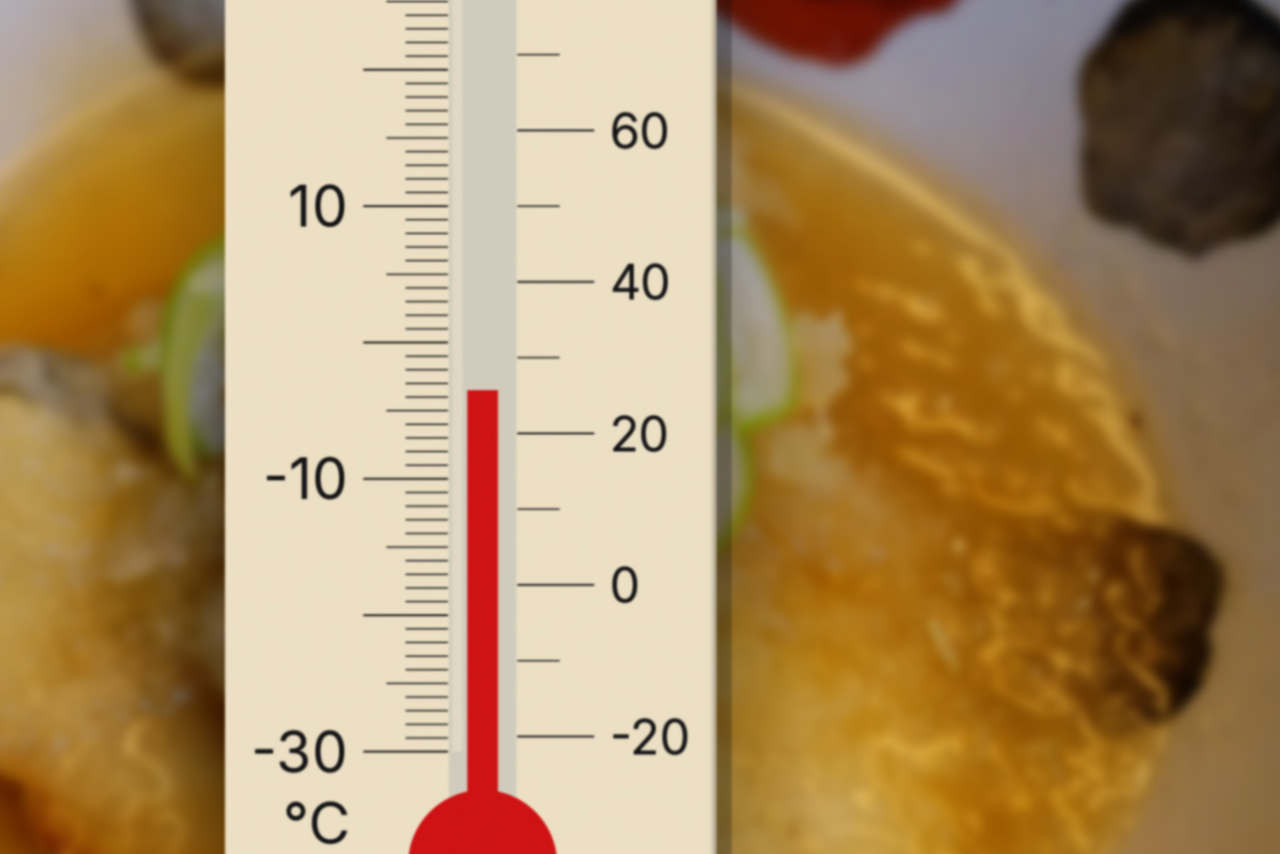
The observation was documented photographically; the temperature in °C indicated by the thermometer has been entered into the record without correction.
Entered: -3.5 °C
